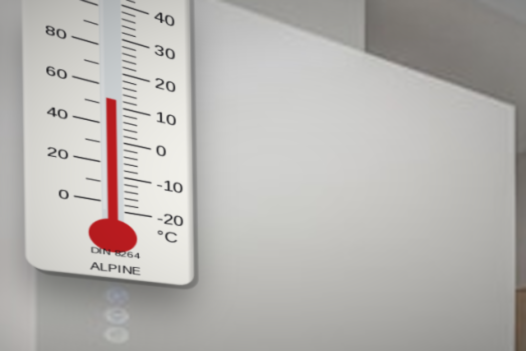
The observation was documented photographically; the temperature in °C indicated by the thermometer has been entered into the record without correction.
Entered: 12 °C
